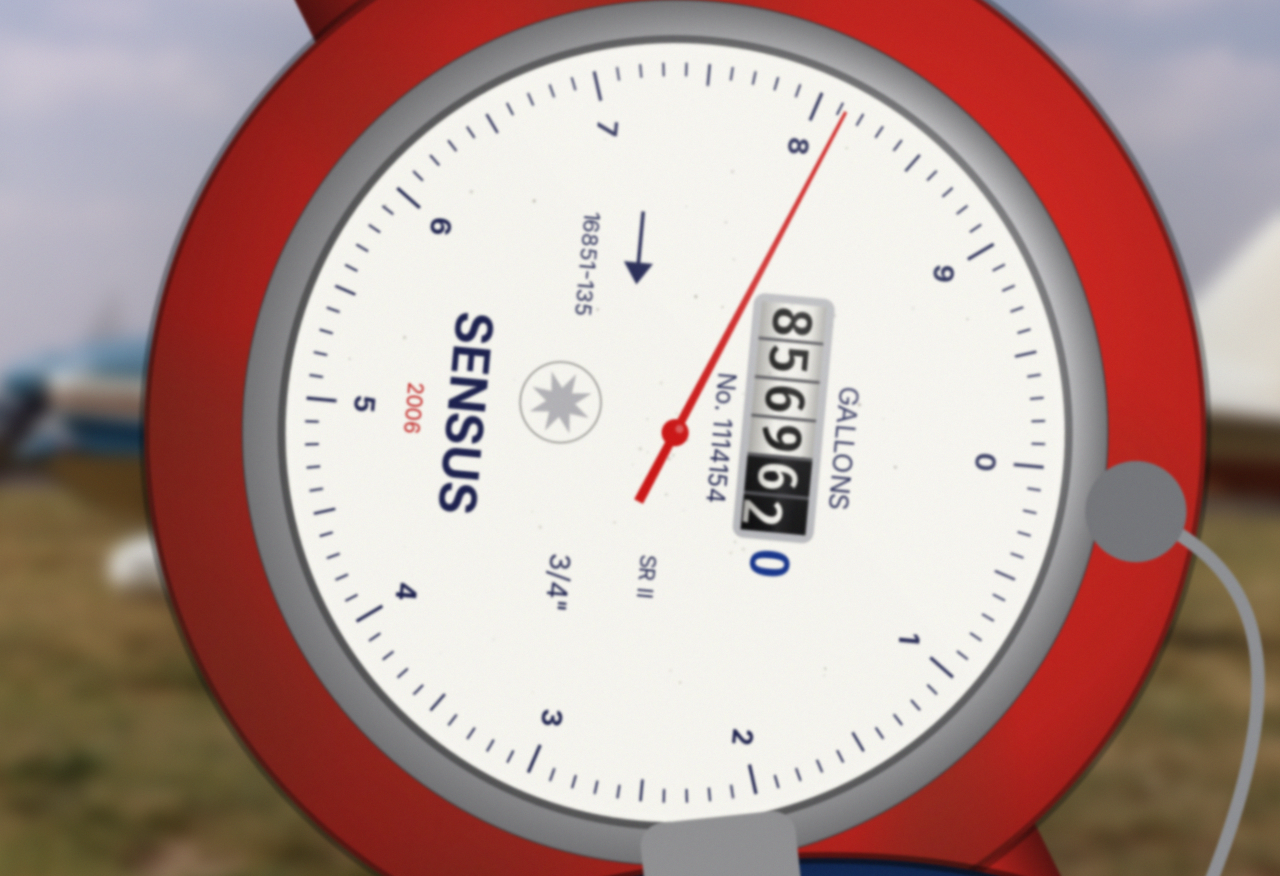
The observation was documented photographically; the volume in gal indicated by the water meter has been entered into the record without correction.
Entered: 8569618.1 gal
